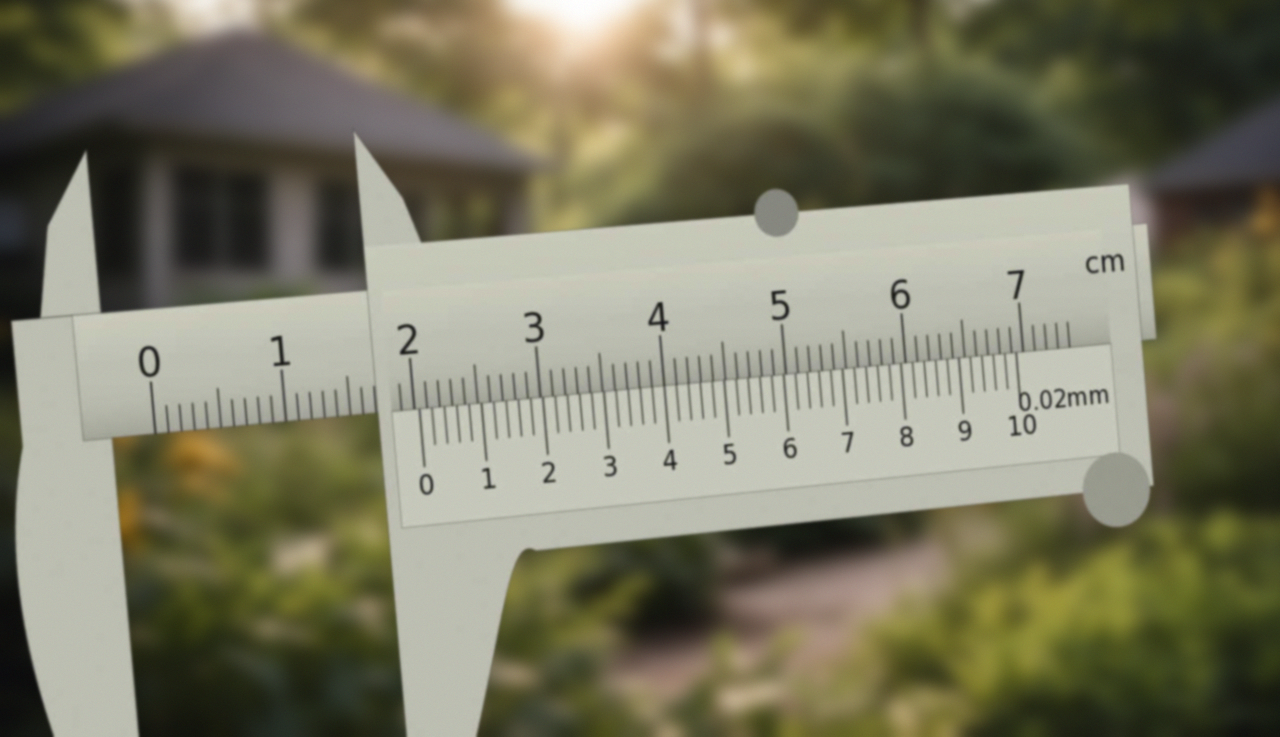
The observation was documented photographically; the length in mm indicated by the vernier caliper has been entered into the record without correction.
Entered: 20.4 mm
